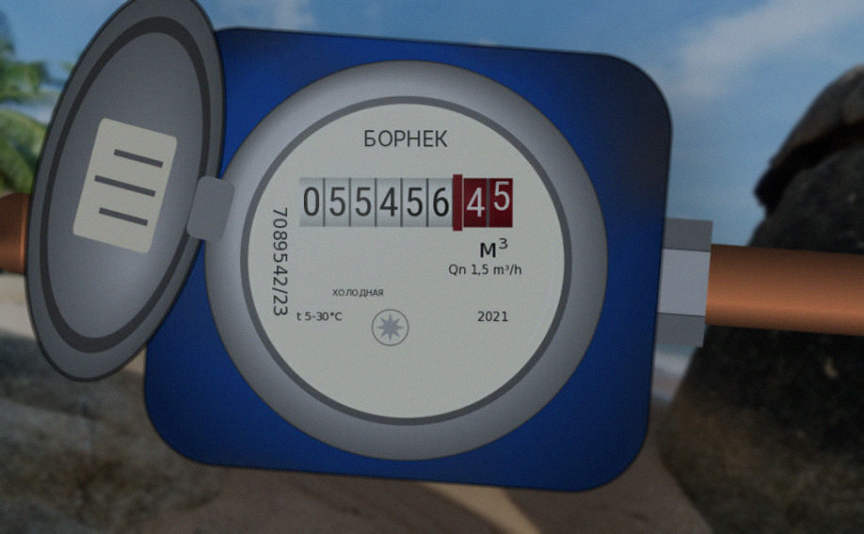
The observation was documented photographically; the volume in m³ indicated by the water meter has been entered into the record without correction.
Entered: 55456.45 m³
